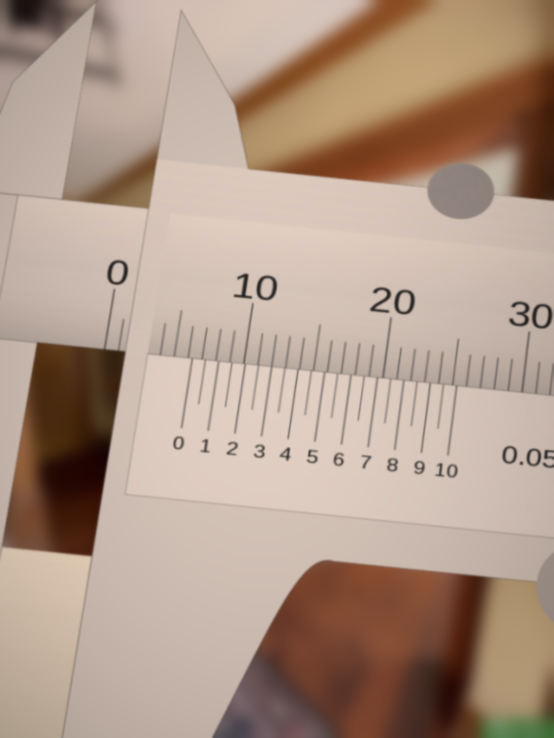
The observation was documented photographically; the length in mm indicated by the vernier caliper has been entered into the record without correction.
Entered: 6.3 mm
